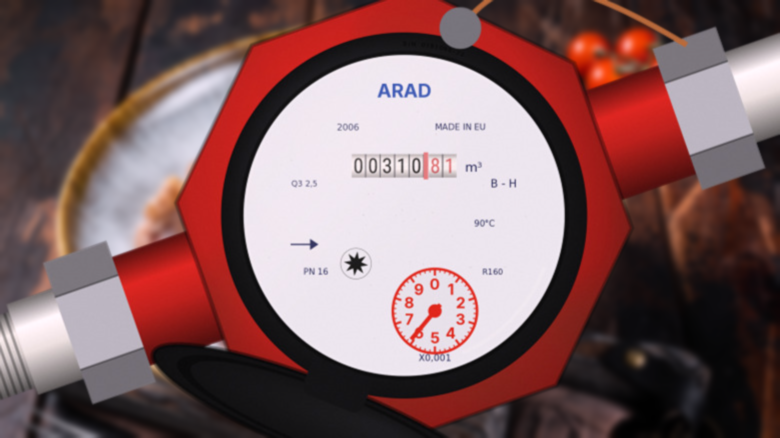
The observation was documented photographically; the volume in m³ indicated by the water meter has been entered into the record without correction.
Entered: 310.816 m³
